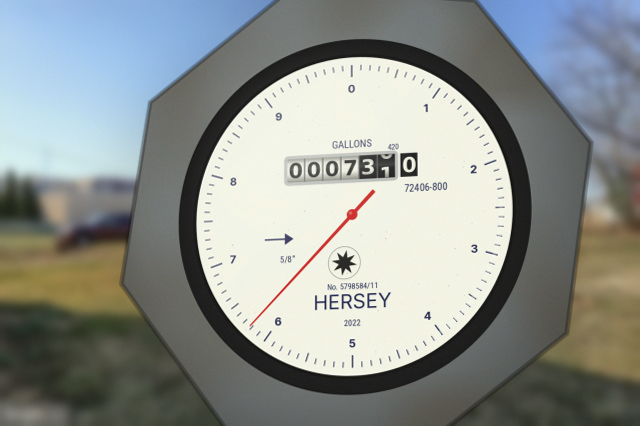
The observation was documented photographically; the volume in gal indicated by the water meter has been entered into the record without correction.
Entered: 7306.2 gal
